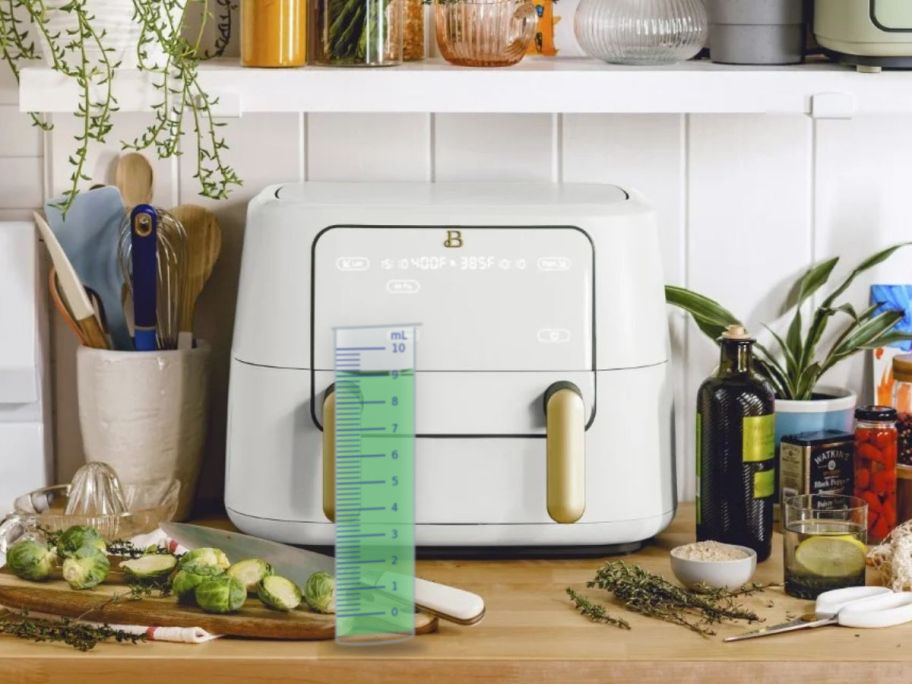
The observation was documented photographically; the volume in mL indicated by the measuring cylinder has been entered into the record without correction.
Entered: 9 mL
